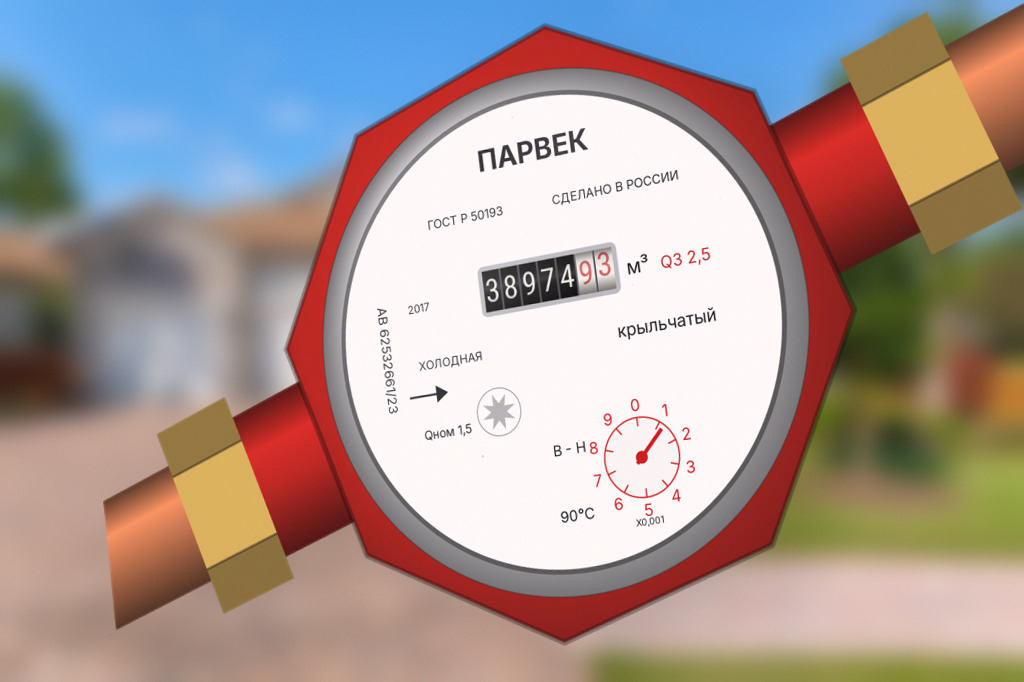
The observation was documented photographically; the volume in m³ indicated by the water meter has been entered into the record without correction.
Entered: 38974.931 m³
